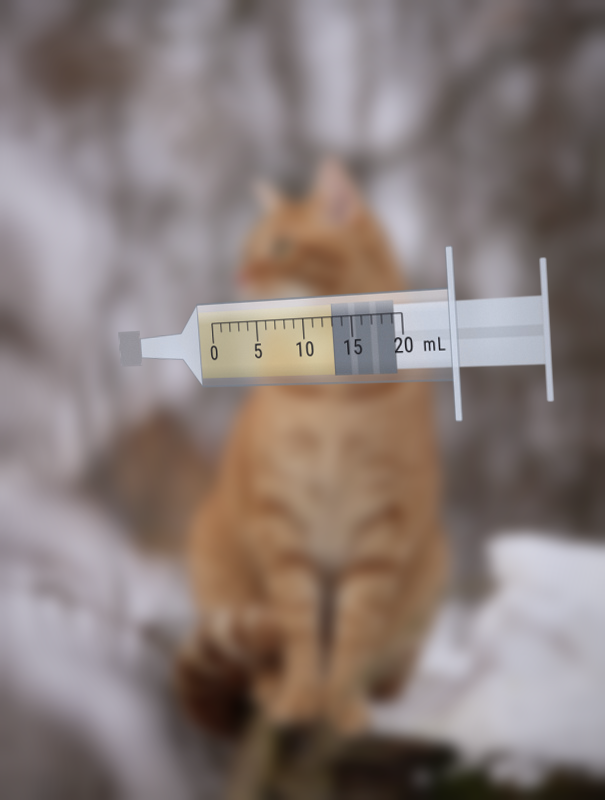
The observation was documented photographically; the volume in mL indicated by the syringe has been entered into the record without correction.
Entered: 13 mL
